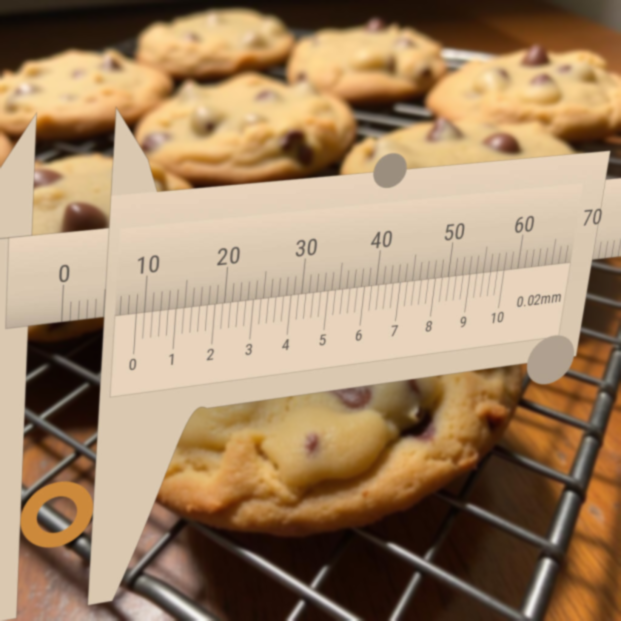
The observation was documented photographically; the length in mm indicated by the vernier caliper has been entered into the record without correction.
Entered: 9.0 mm
